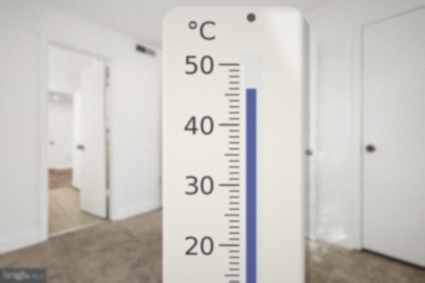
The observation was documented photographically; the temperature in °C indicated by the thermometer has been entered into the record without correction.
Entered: 46 °C
